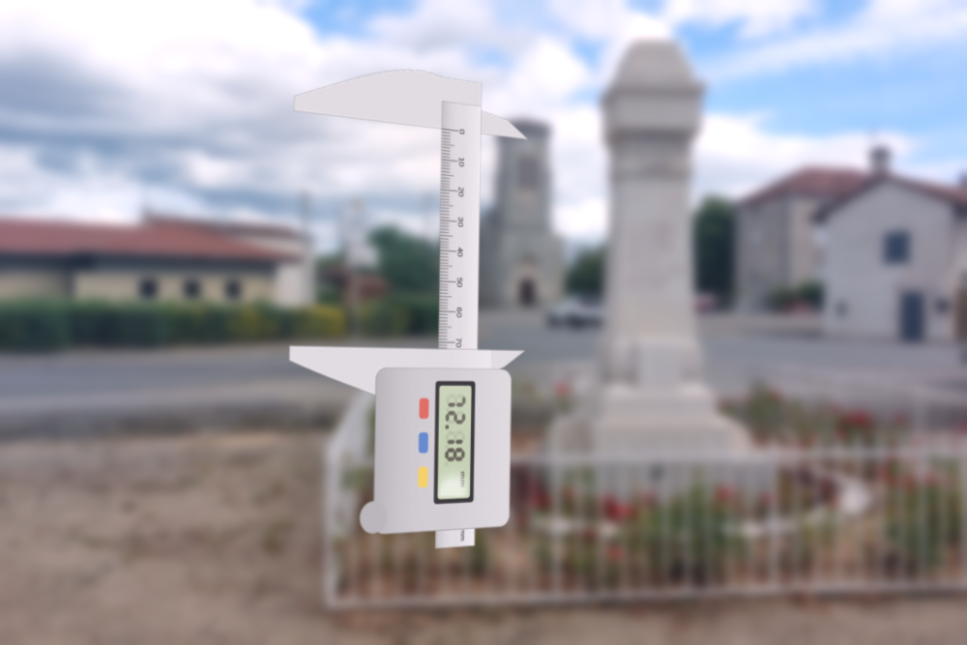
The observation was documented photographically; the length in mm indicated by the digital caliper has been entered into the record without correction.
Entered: 72.18 mm
